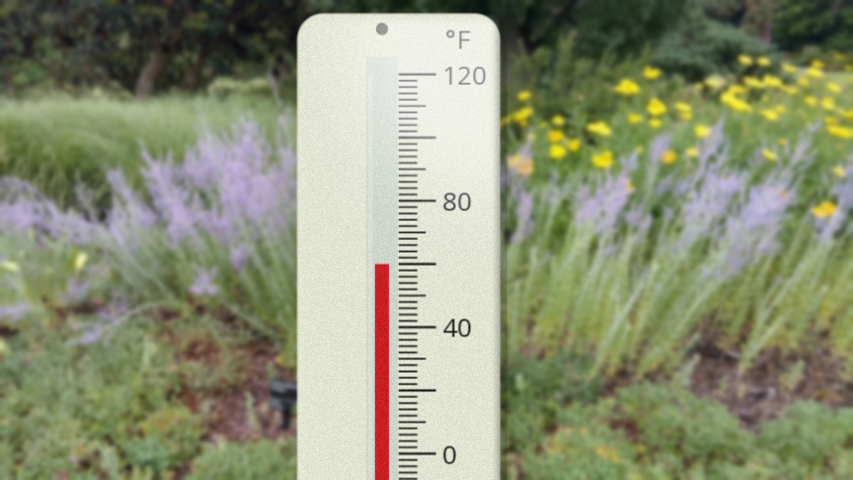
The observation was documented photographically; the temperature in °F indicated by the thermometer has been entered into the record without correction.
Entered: 60 °F
